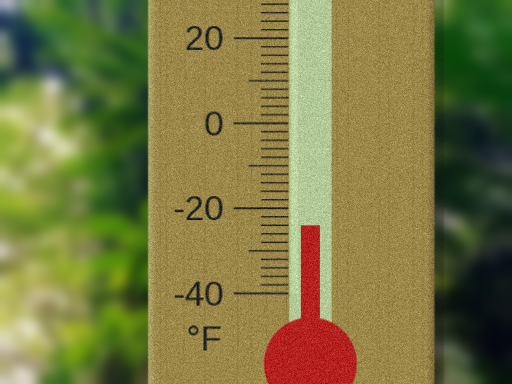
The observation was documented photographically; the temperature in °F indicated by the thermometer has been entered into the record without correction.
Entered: -24 °F
